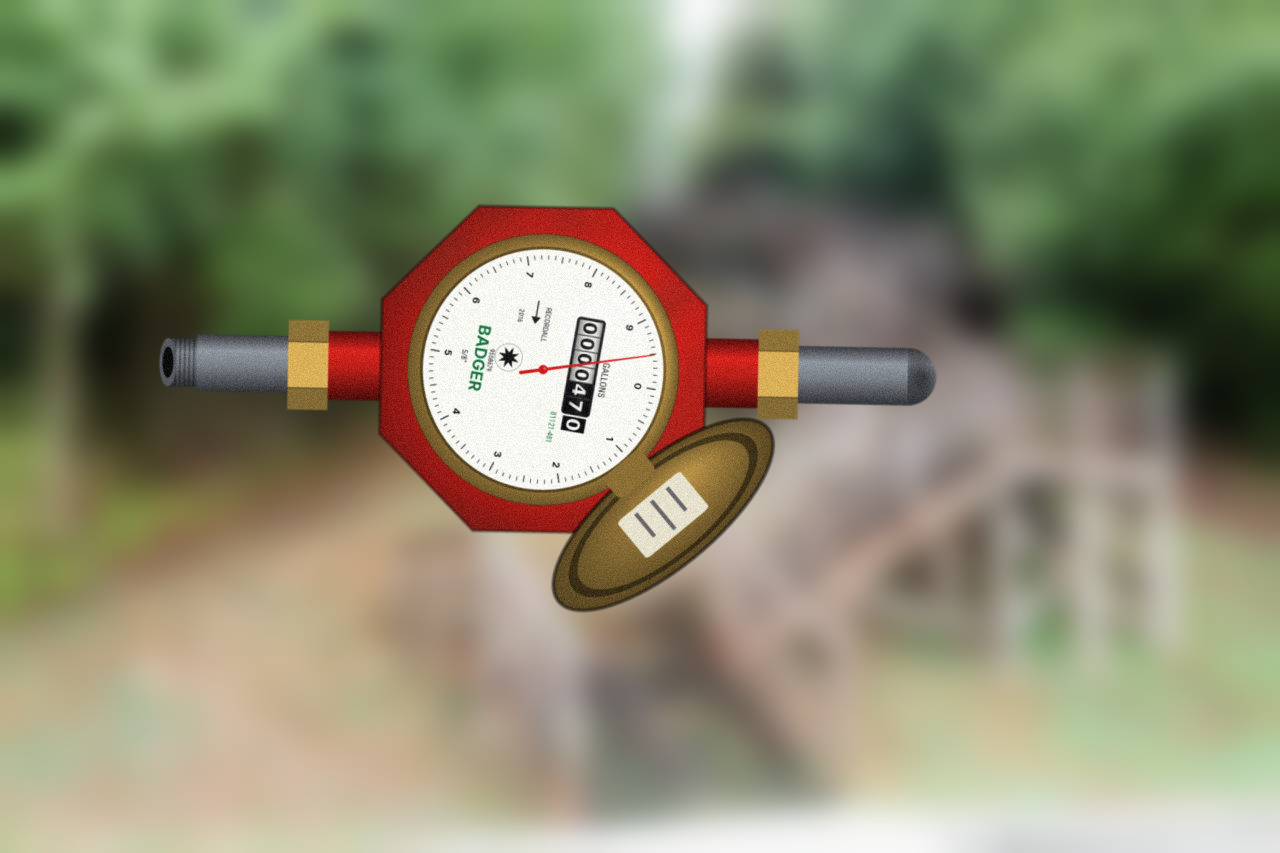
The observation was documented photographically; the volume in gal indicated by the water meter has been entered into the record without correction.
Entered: 469.5 gal
